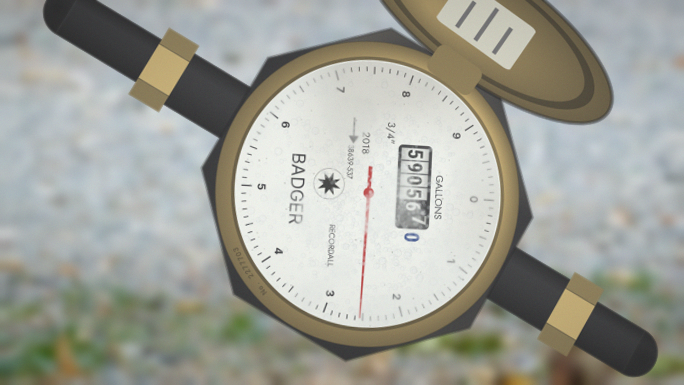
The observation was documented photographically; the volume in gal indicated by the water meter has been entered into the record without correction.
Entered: 5905672.5 gal
